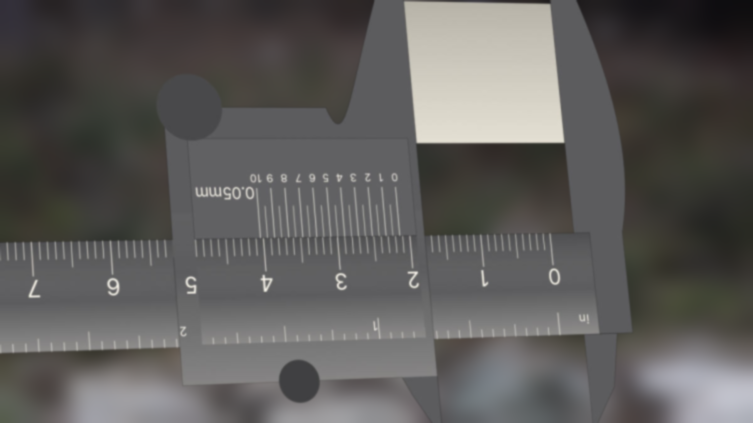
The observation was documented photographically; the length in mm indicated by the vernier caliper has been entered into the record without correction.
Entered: 21.4 mm
